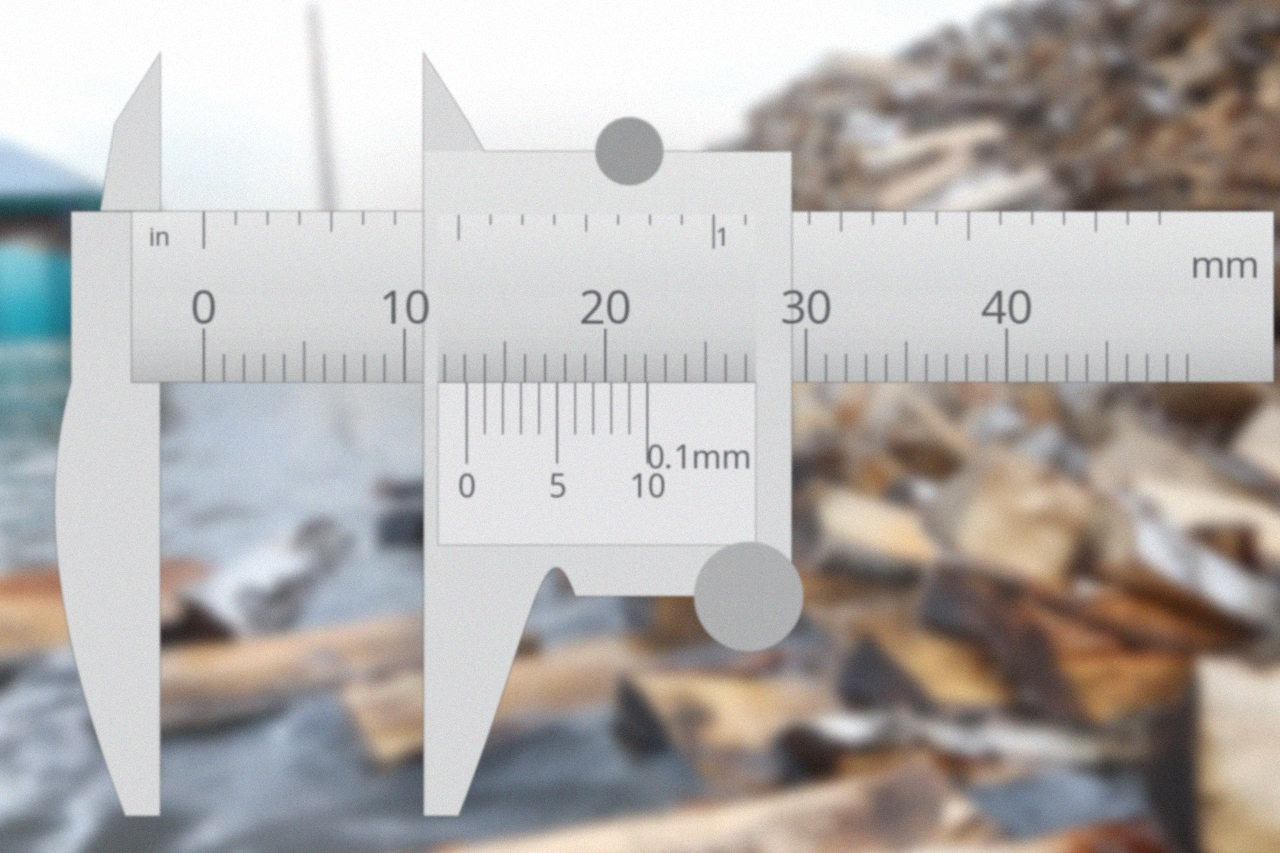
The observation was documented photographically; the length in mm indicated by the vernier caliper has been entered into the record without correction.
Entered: 13.1 mm
